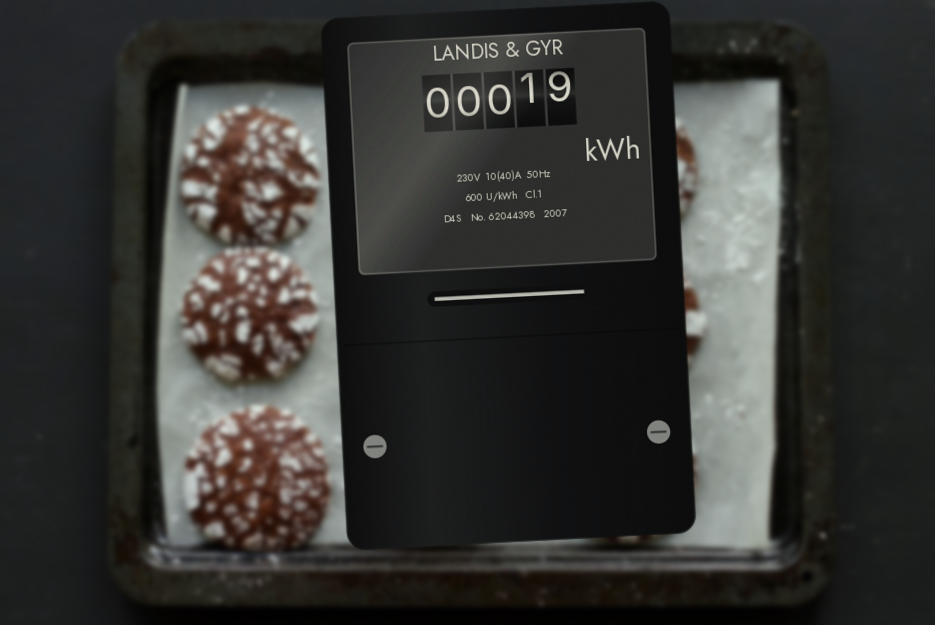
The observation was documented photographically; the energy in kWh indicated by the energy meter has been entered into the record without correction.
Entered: 19 kWh
